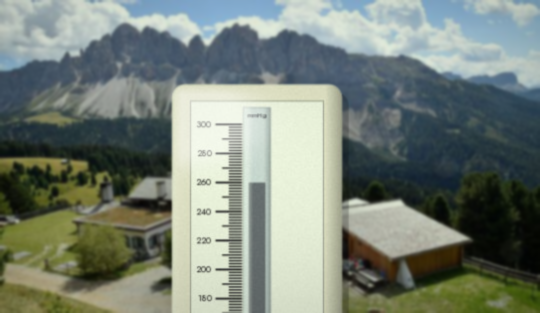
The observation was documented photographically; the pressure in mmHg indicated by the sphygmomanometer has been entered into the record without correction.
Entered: 260 mmHg
